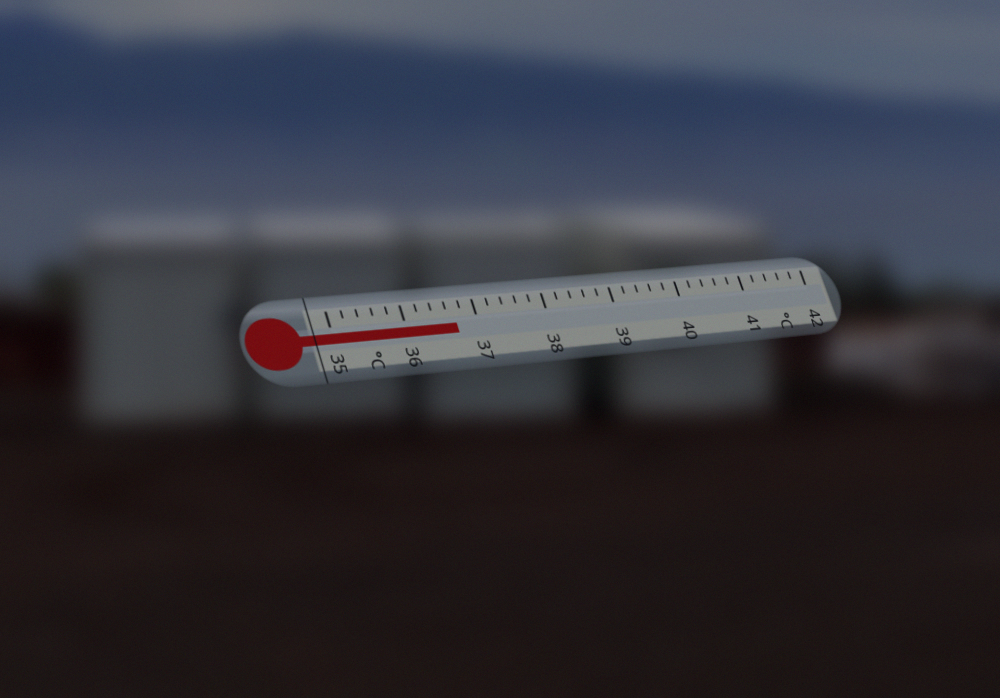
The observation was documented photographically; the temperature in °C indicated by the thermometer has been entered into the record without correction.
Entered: 36.7 °C
